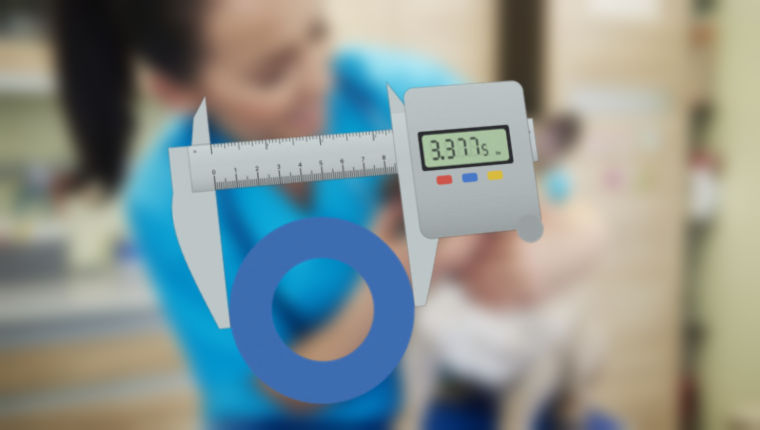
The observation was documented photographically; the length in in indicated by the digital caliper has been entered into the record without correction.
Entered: 3.3775 in
